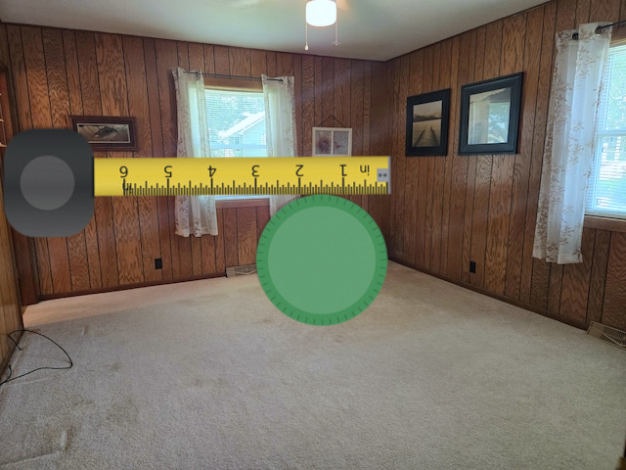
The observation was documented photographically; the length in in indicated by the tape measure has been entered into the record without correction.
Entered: 3 in
